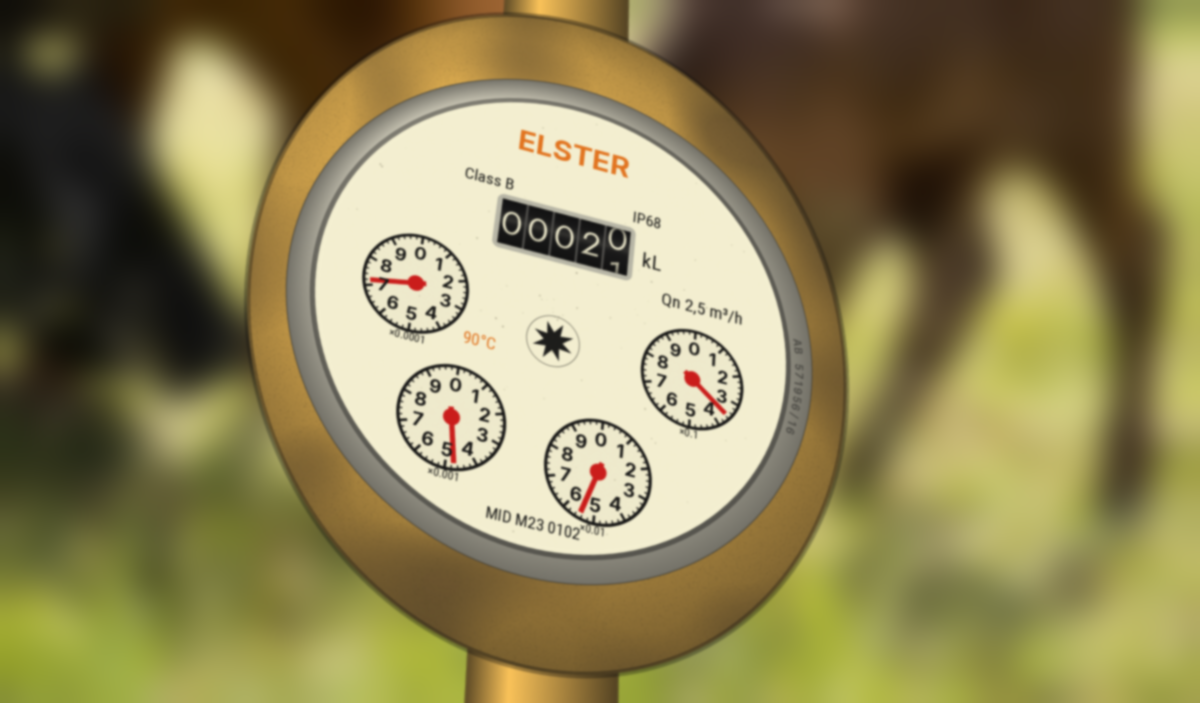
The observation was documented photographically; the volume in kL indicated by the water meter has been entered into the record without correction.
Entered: 20.3547 kL
